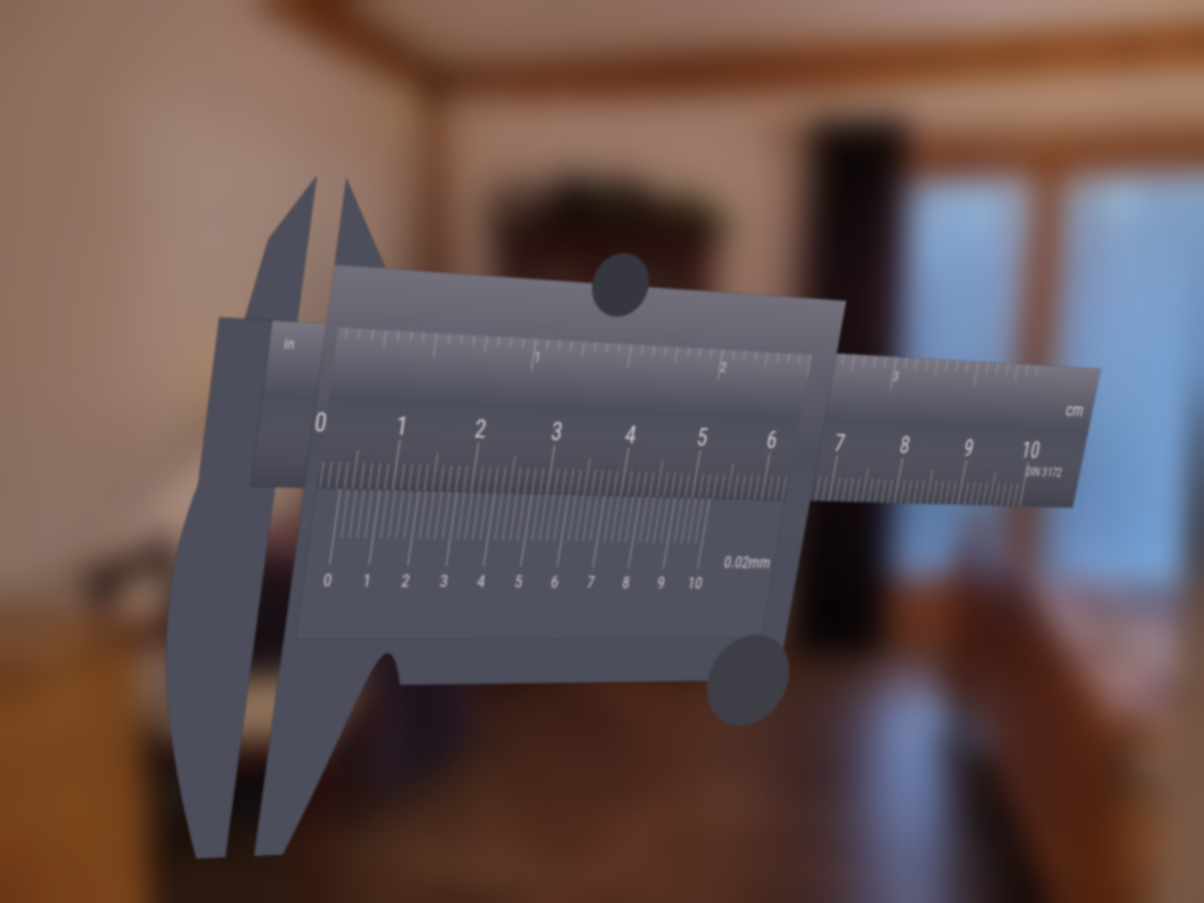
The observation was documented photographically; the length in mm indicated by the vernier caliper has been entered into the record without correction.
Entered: 3.5 mm
